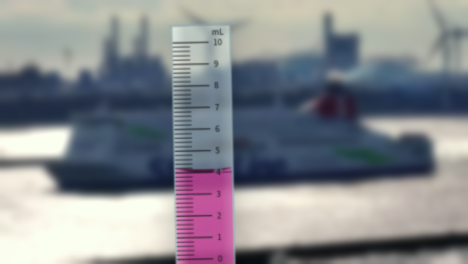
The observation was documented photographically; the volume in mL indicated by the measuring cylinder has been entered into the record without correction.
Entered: 4 mL
